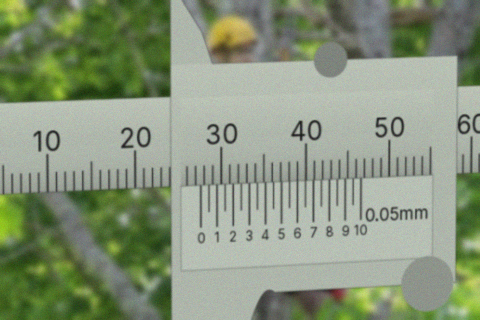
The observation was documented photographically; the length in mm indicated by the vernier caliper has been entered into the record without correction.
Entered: 27.6 mm
